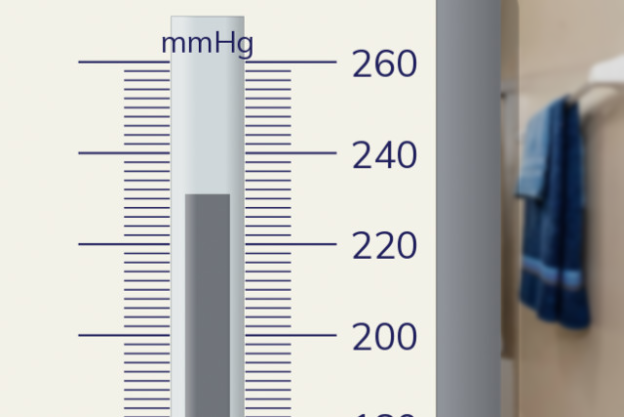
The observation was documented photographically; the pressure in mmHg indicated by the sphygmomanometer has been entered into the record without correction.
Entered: 231 mmHg
